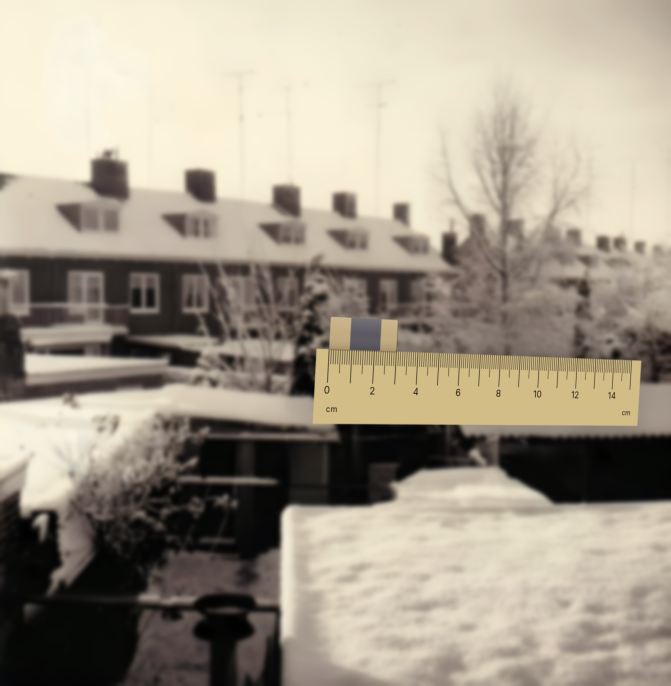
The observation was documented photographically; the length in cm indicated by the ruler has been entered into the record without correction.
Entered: 3 cm
